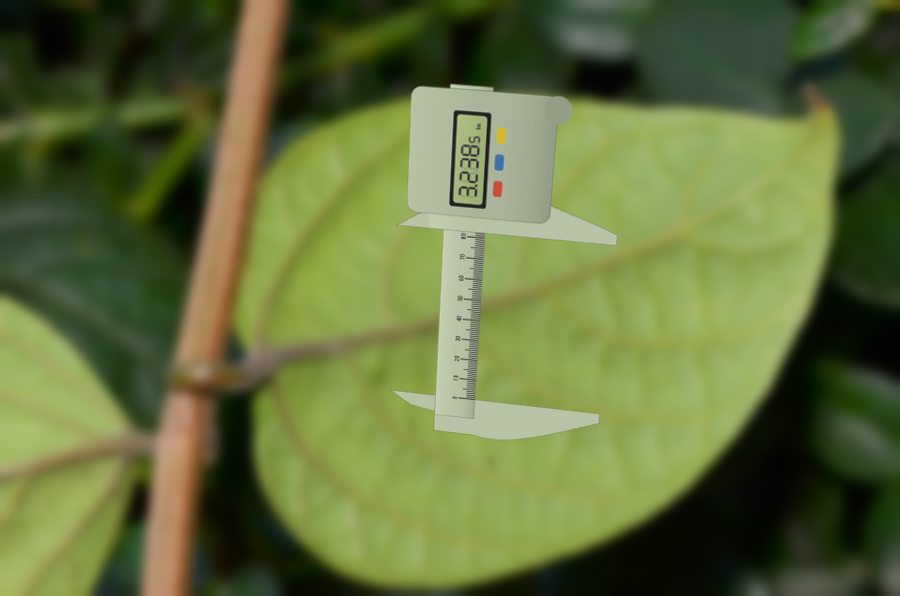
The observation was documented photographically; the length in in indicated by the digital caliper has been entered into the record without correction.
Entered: 3.2385 in
